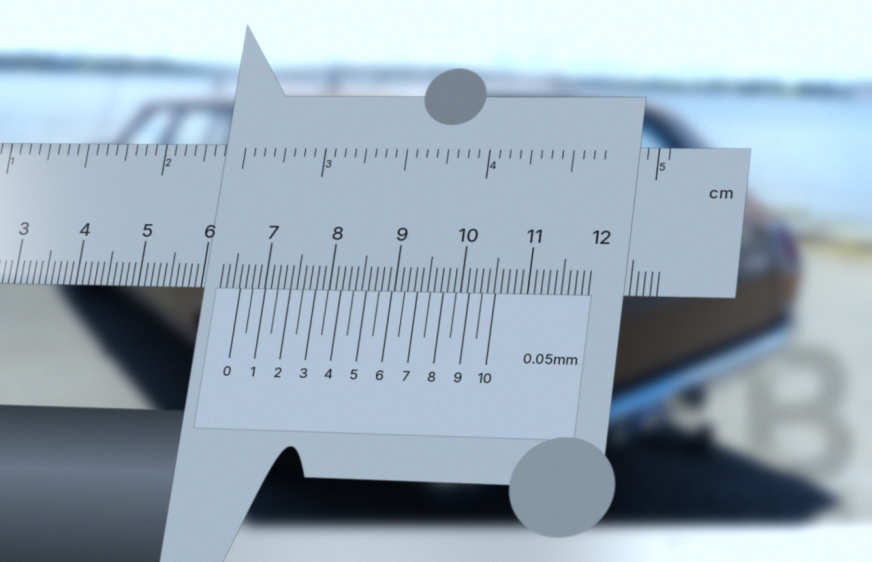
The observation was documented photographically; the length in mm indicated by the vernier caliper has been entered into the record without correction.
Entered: 66.2 mm
